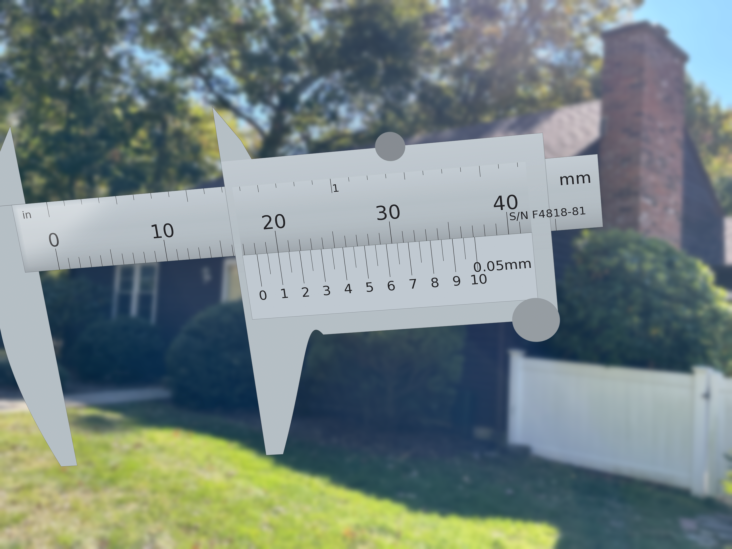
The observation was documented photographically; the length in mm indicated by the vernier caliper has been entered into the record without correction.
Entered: 18.1 mm
